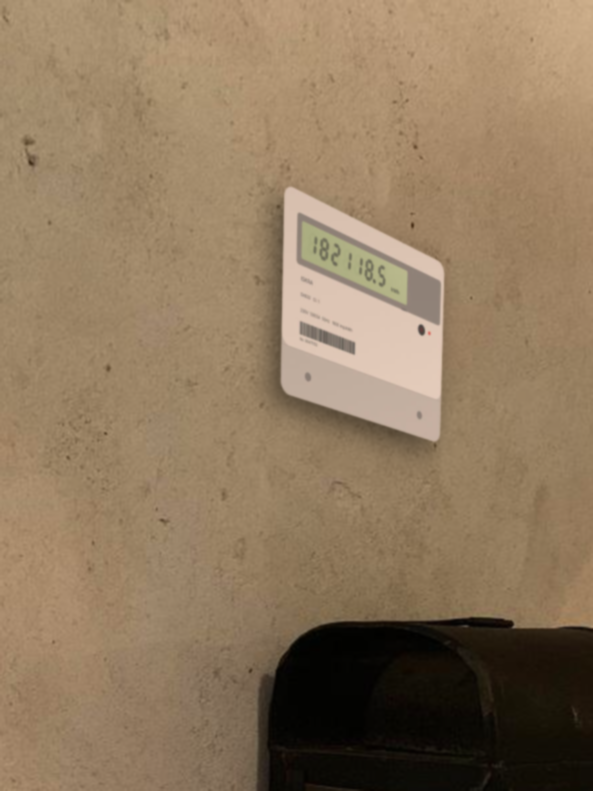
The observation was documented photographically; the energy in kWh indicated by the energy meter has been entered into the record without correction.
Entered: 182118.5 kWh
